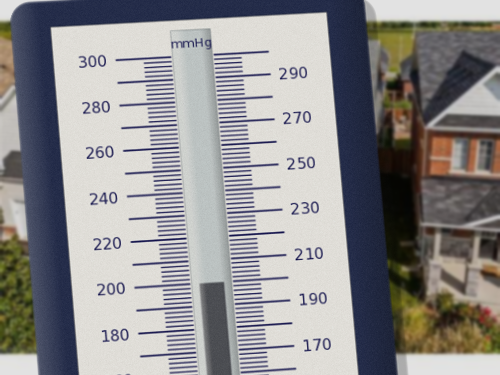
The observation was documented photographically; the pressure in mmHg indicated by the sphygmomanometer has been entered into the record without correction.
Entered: 200 mmHg
